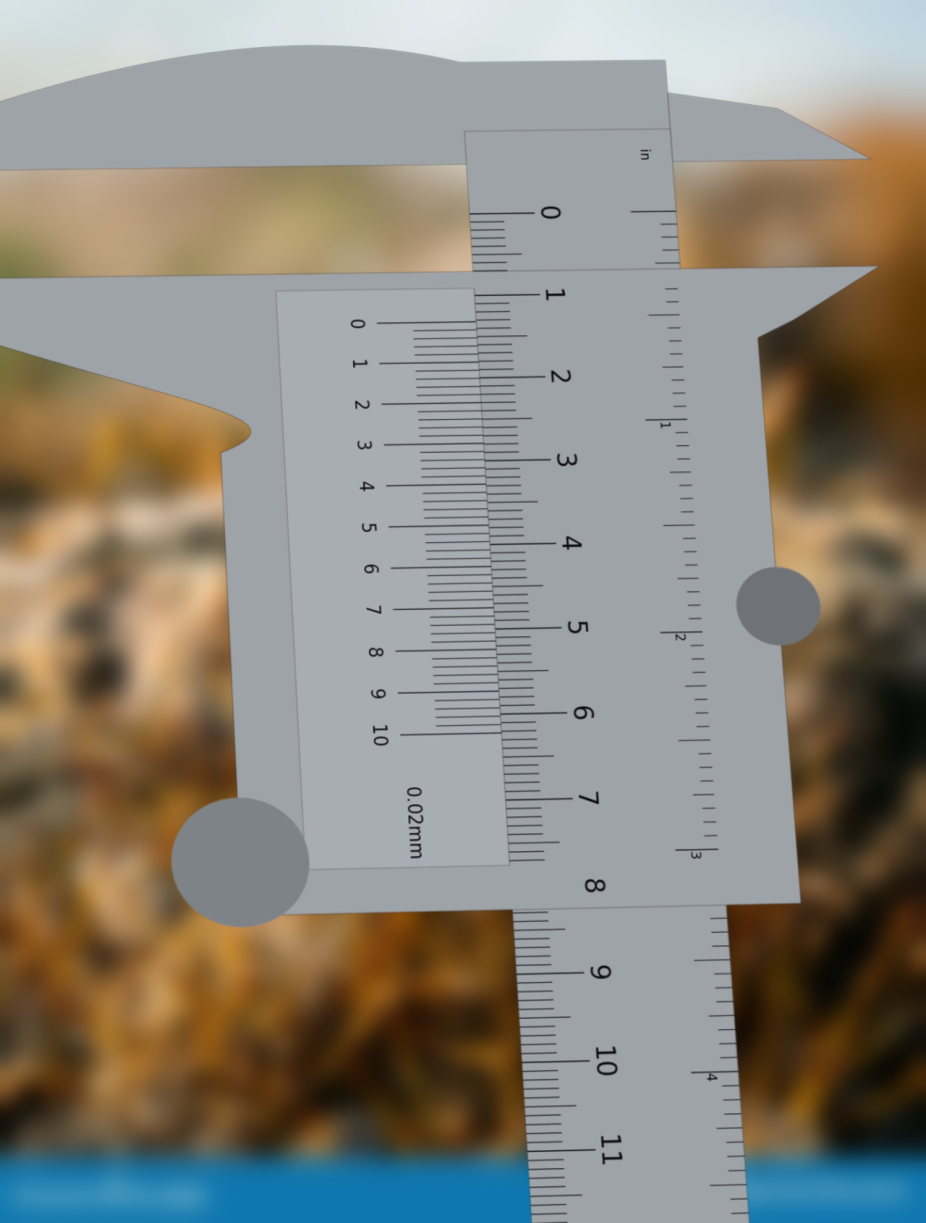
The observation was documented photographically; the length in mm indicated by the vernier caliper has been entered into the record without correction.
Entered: 13.2 mm
